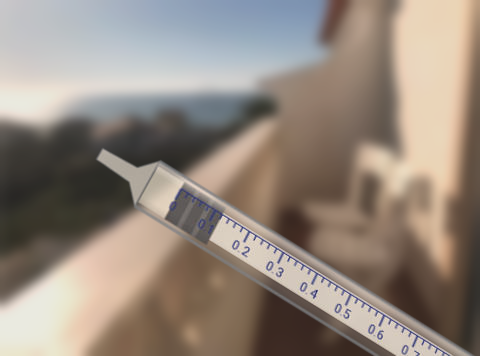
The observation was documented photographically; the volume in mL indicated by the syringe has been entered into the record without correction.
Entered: 0 mL
